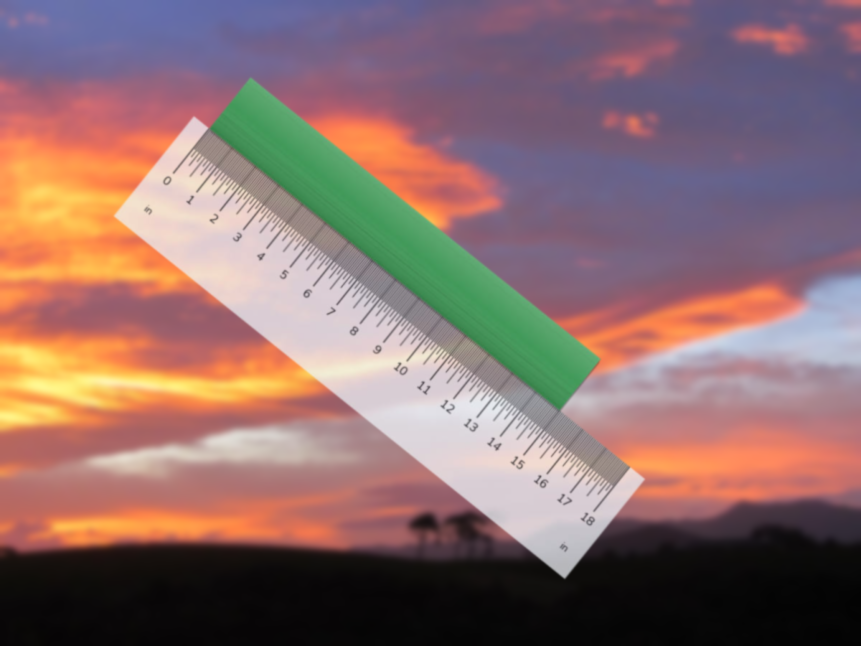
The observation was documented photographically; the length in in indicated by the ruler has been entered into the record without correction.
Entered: 15 in
